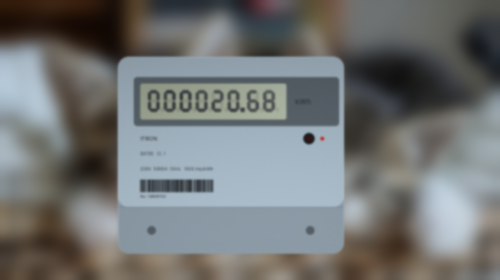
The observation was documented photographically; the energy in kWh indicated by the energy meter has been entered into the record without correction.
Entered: 20.68 kWh
